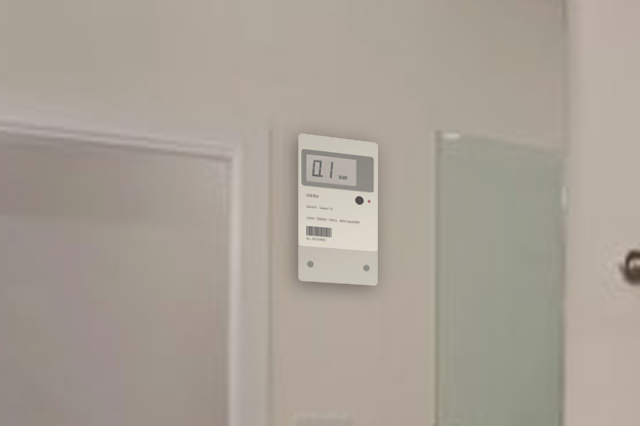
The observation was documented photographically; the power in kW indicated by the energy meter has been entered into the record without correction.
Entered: 0.1 kW
